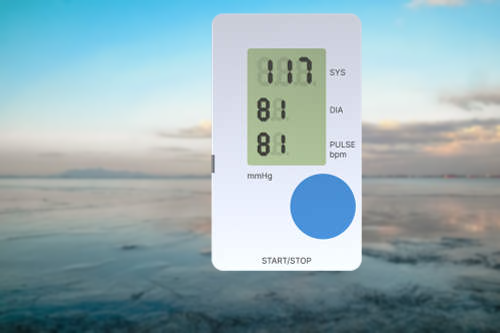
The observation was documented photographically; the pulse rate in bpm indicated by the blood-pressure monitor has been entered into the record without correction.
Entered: 81 bpm
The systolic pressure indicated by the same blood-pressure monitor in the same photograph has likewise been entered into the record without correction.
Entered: 117 mmHg
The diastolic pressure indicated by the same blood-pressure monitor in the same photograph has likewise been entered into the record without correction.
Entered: 81 mmHg
